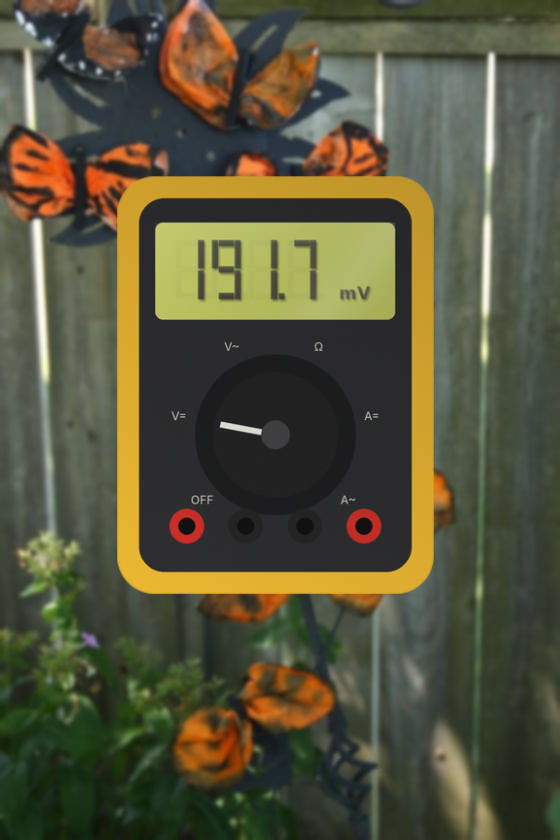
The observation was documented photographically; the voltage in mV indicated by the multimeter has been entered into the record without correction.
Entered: 191.7 mV
